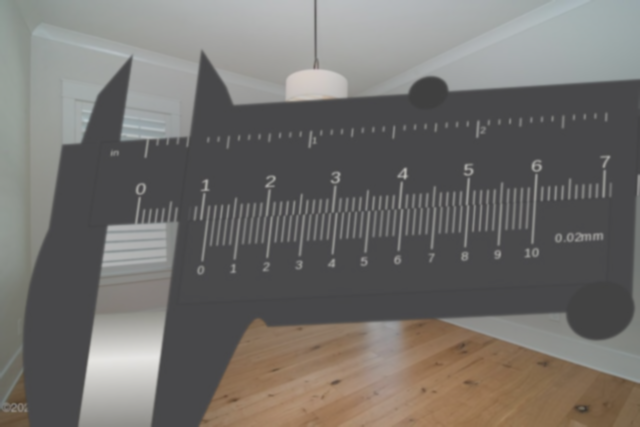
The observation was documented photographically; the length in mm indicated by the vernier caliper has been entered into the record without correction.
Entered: 11.0 mm
